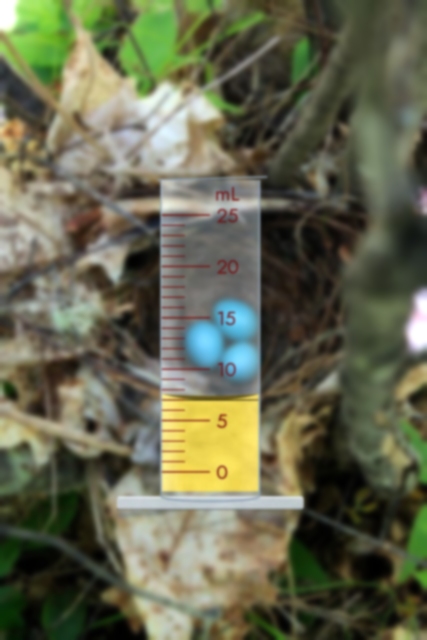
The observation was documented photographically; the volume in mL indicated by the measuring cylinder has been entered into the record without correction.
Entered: 7 mL
